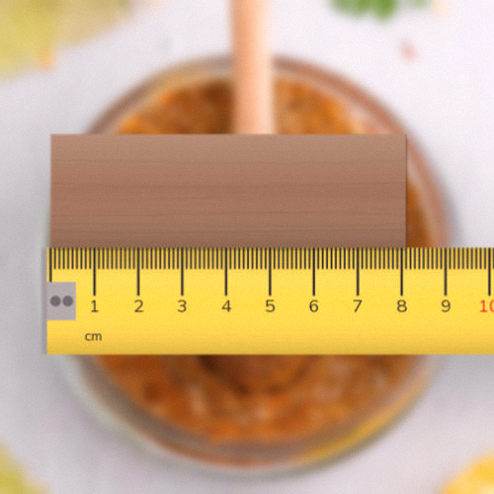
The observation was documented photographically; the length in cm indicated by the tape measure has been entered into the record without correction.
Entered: 8.1 cm
